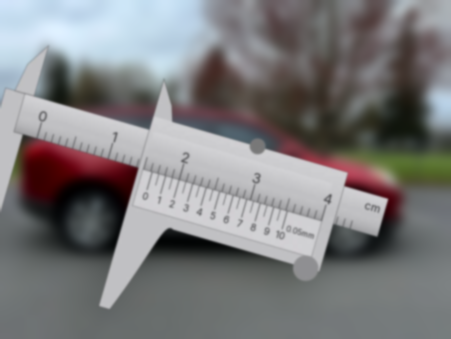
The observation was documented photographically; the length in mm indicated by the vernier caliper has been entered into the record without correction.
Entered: 16.2 mm
